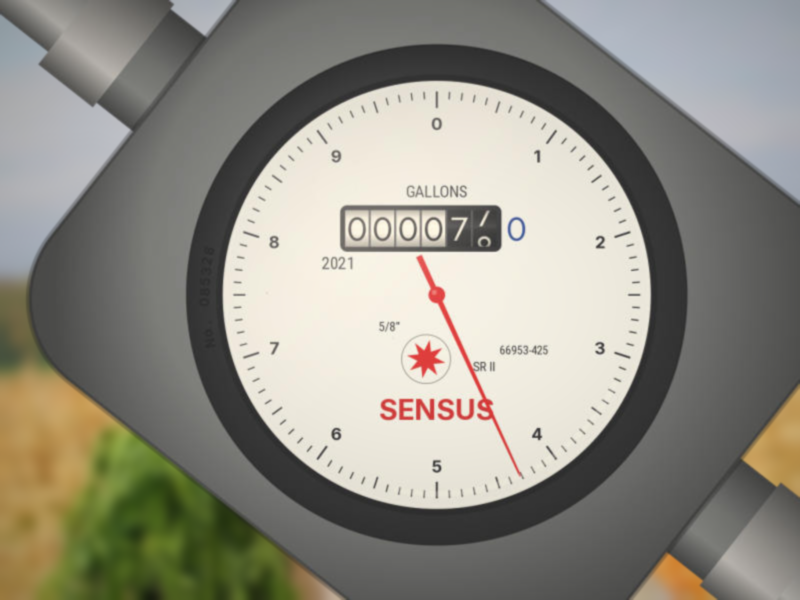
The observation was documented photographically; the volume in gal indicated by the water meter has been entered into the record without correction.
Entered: 774.3 gal
